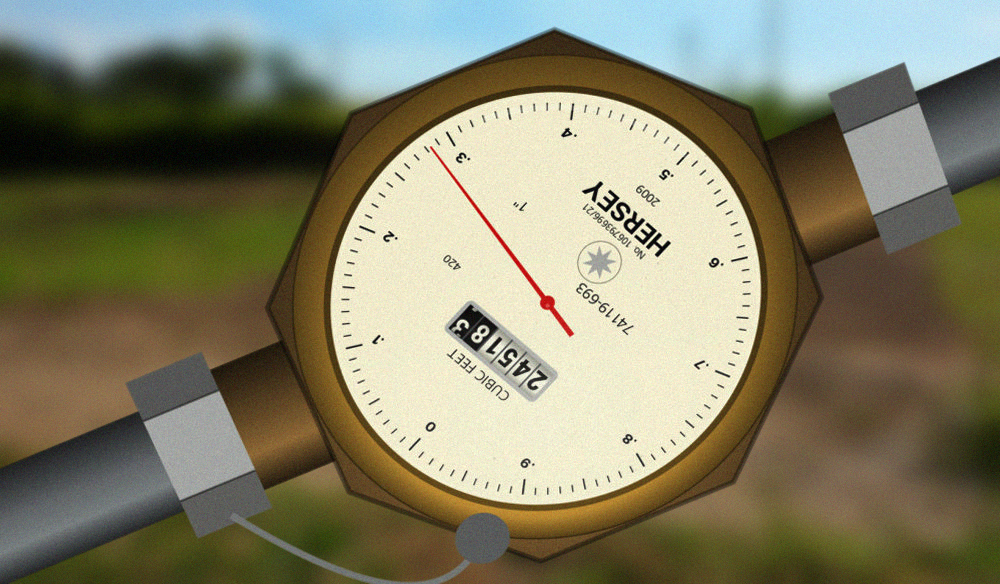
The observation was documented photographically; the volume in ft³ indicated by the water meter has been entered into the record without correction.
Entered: 245183.28 ft³
